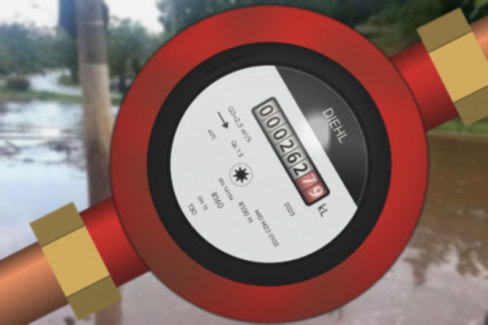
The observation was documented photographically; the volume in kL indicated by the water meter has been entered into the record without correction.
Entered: 262.79 kL
